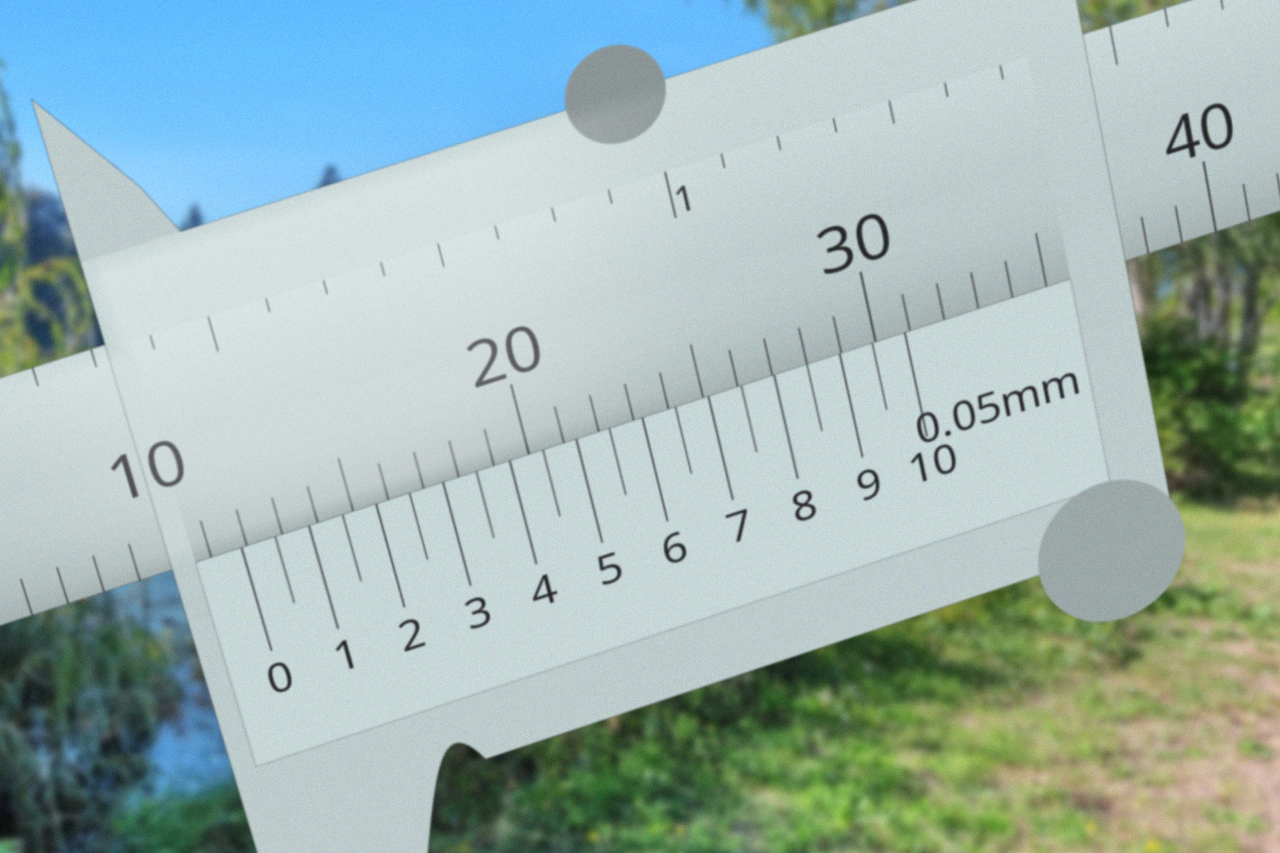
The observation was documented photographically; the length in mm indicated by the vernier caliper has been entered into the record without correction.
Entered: 11.85 mm
